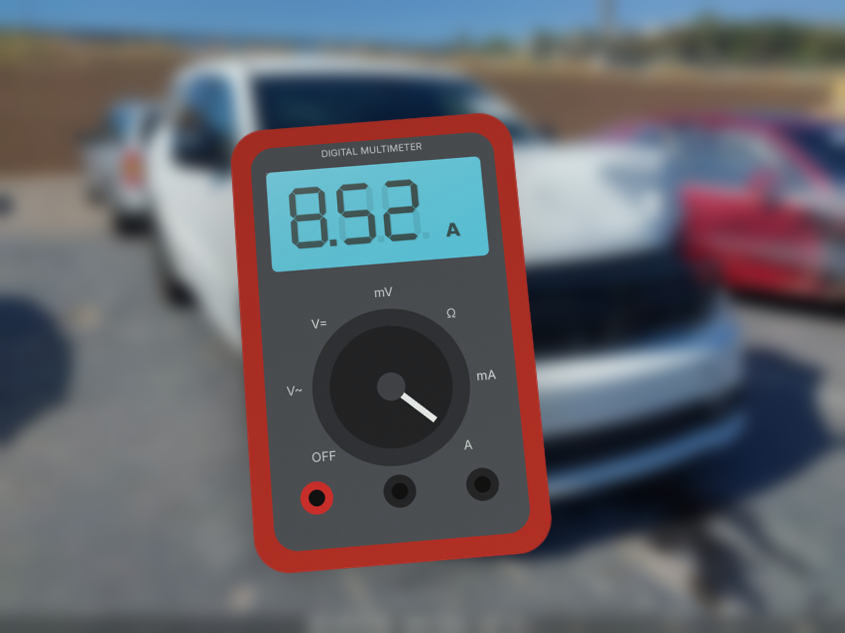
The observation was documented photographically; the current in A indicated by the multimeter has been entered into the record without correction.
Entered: 8.52 A
